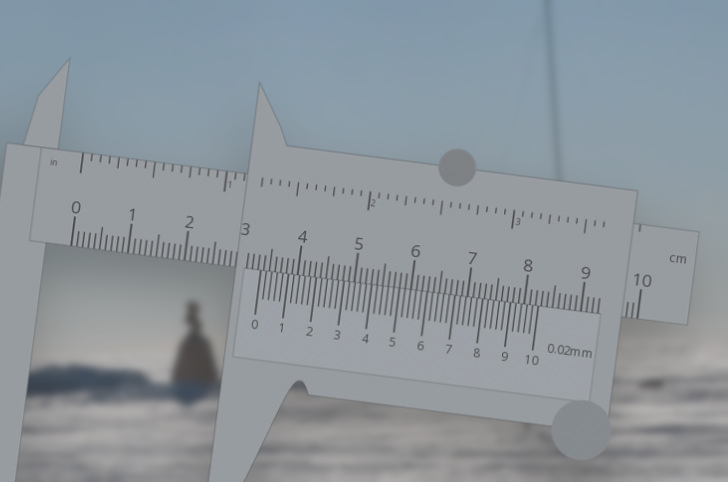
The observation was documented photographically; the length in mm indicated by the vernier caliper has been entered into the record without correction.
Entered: 33.5 mm
